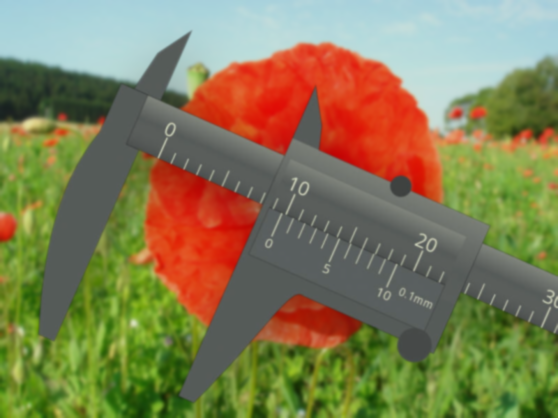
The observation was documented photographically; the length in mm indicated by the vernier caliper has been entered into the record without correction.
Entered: 9.7 mm
